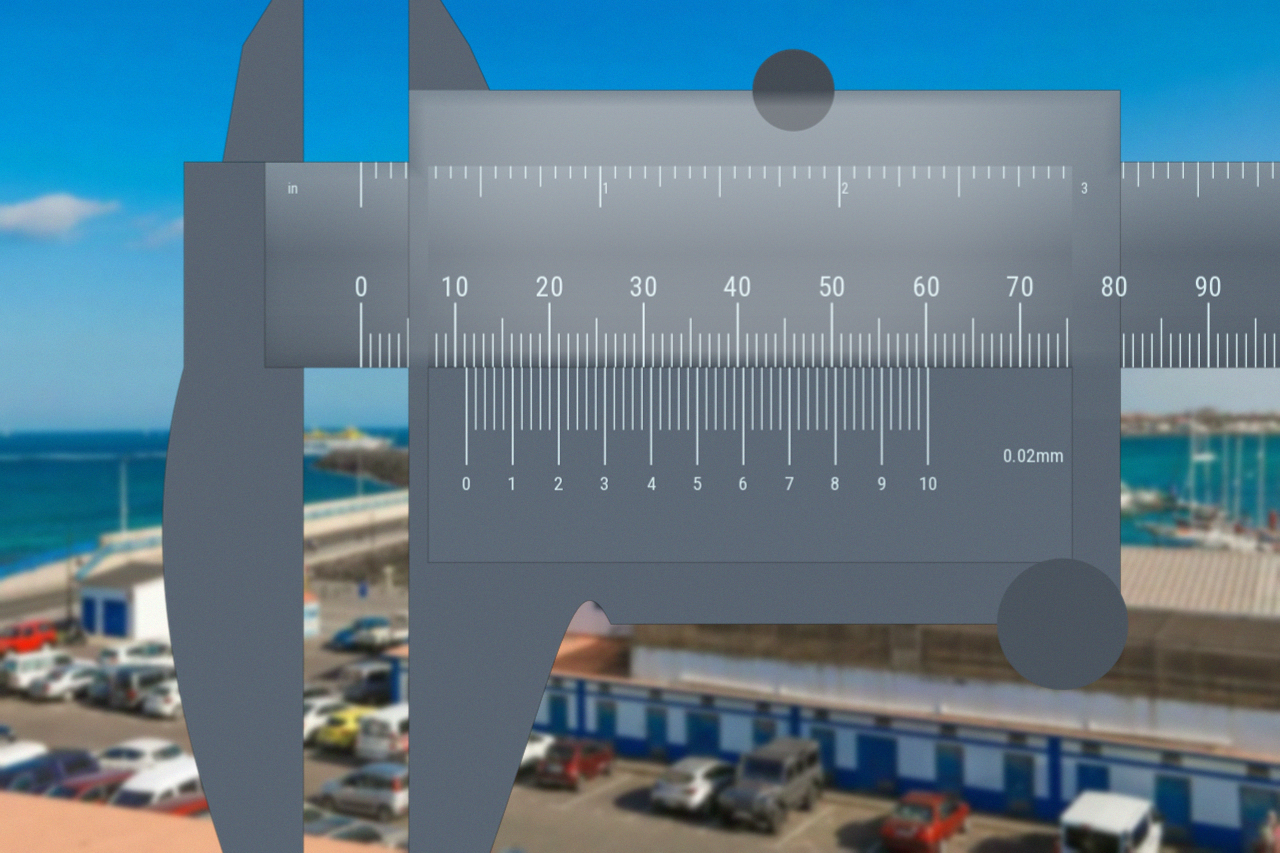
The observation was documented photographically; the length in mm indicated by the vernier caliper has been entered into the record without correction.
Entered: 11.2 mm
